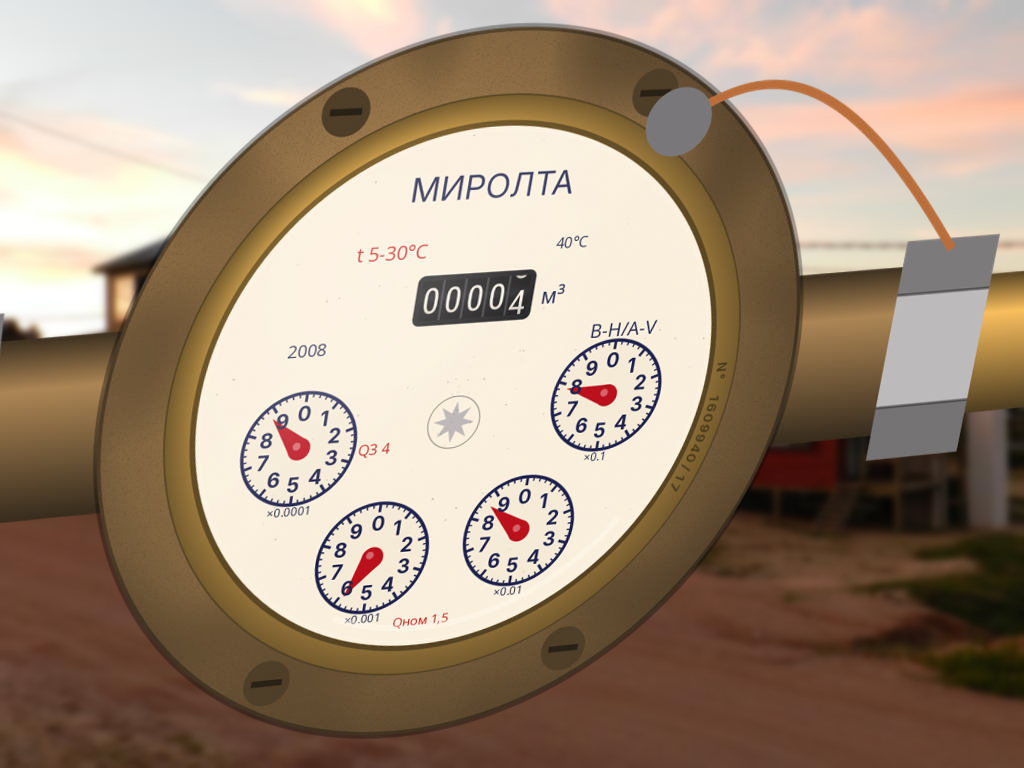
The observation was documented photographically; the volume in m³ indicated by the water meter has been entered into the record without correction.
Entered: 3.7858 m³
